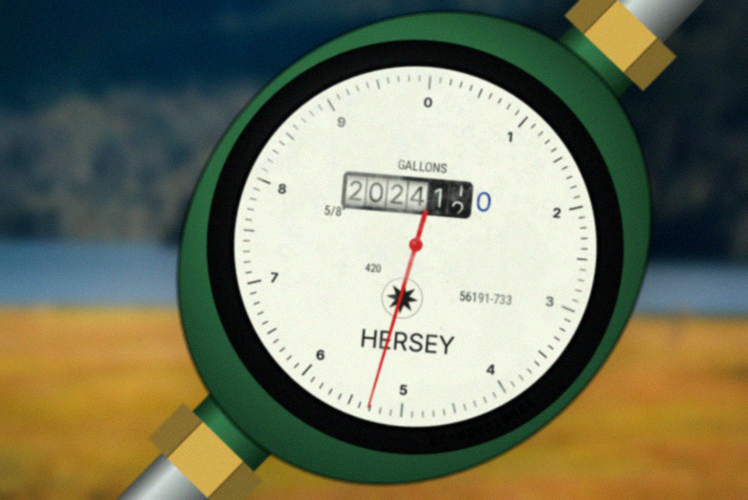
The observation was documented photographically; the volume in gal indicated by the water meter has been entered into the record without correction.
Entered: 2024115.3 gal
